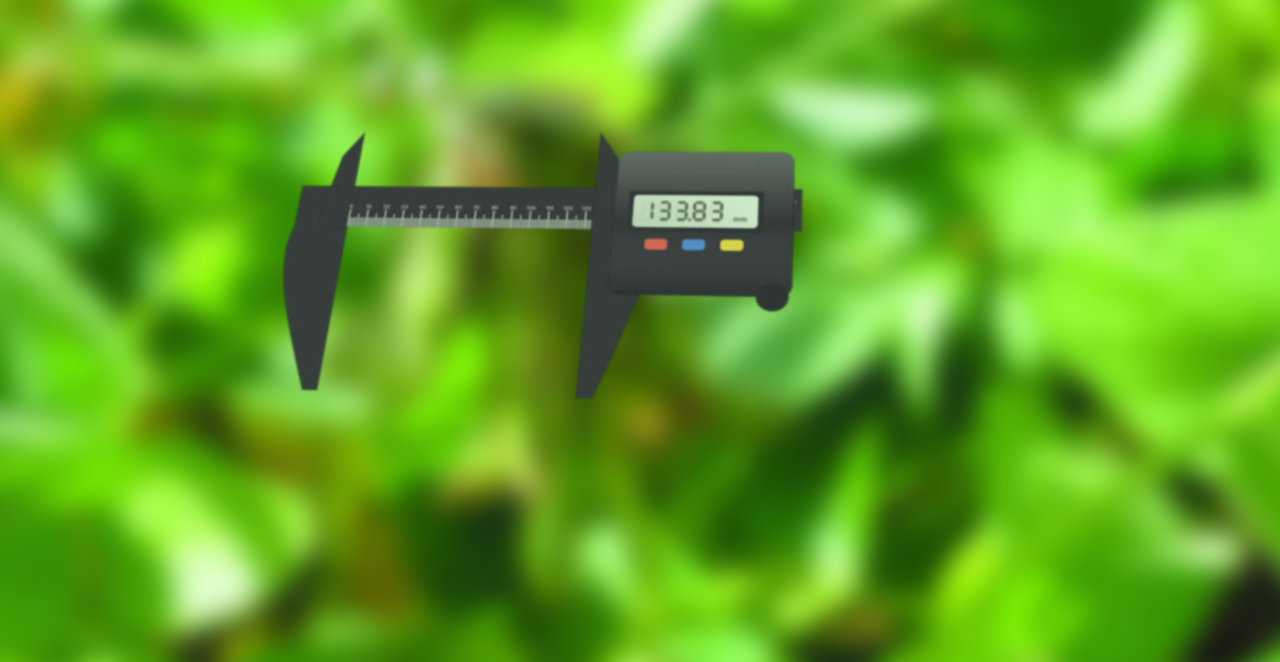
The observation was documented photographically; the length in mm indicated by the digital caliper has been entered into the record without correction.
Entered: 133.83 mm
